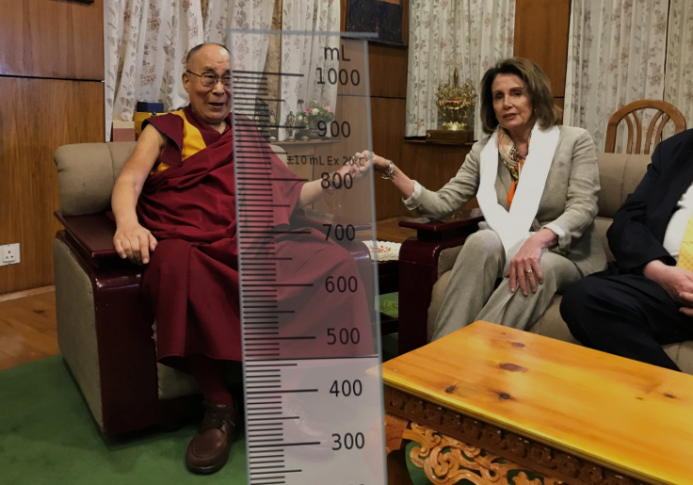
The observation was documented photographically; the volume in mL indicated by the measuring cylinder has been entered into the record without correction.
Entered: 460 mL
